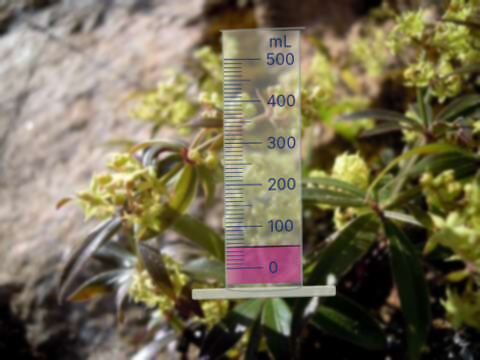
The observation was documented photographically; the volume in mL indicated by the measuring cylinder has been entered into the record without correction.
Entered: 50 mL
